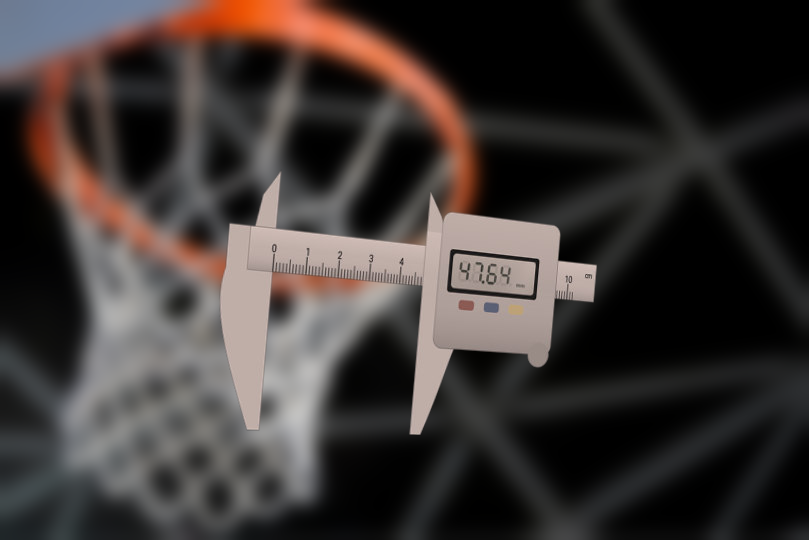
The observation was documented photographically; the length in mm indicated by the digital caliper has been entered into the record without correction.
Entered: 47.64 mm
